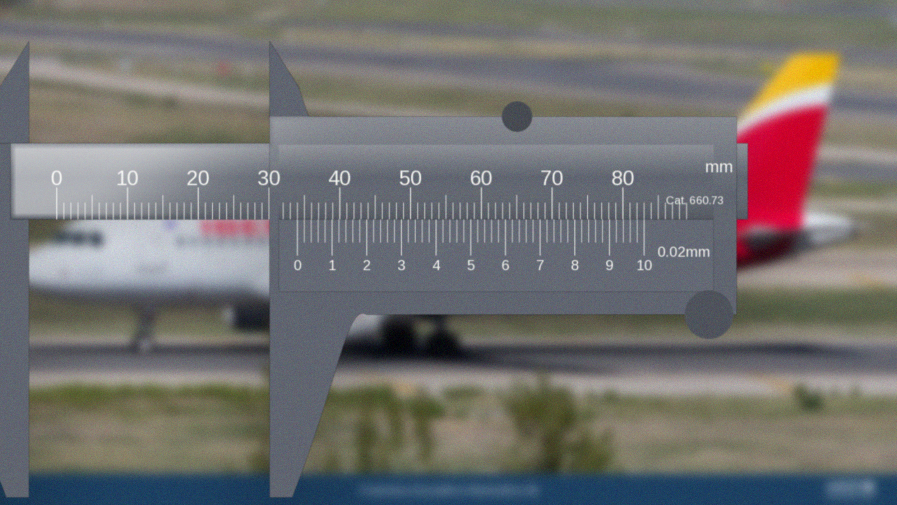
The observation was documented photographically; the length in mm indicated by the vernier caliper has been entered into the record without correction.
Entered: 34.0 mm
